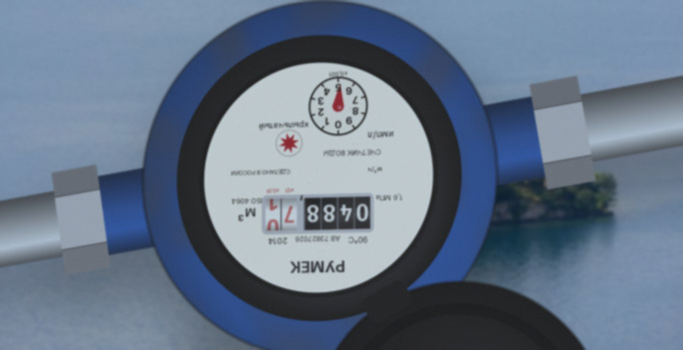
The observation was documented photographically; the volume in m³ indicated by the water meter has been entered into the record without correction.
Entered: 488.705 m³
